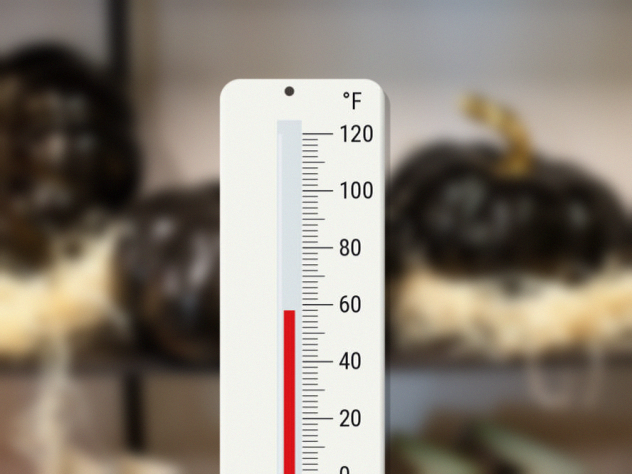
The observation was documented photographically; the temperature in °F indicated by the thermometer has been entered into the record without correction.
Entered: 58 °F
